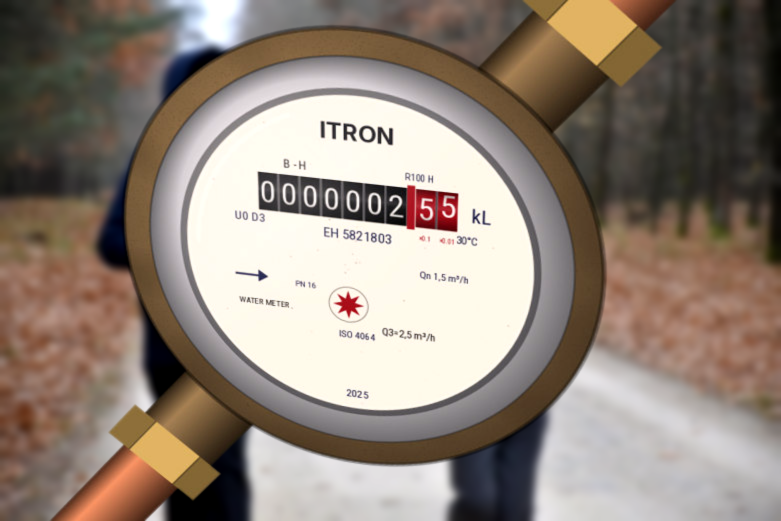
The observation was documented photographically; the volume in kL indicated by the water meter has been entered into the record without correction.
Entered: 2.55 kL
